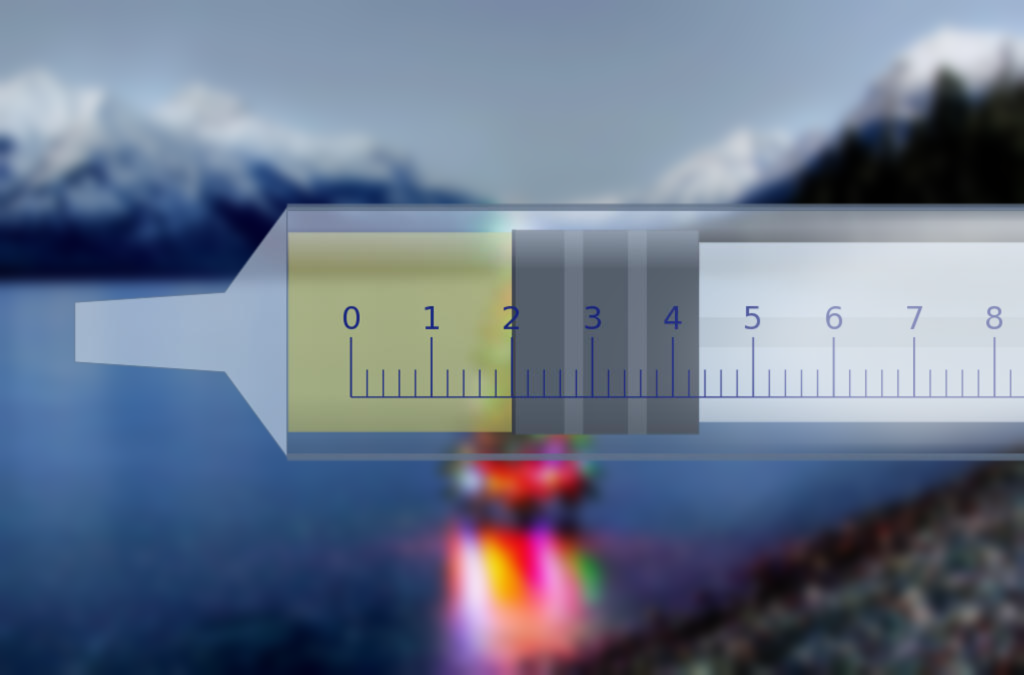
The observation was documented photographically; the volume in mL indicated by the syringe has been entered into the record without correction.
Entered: 2 mL
